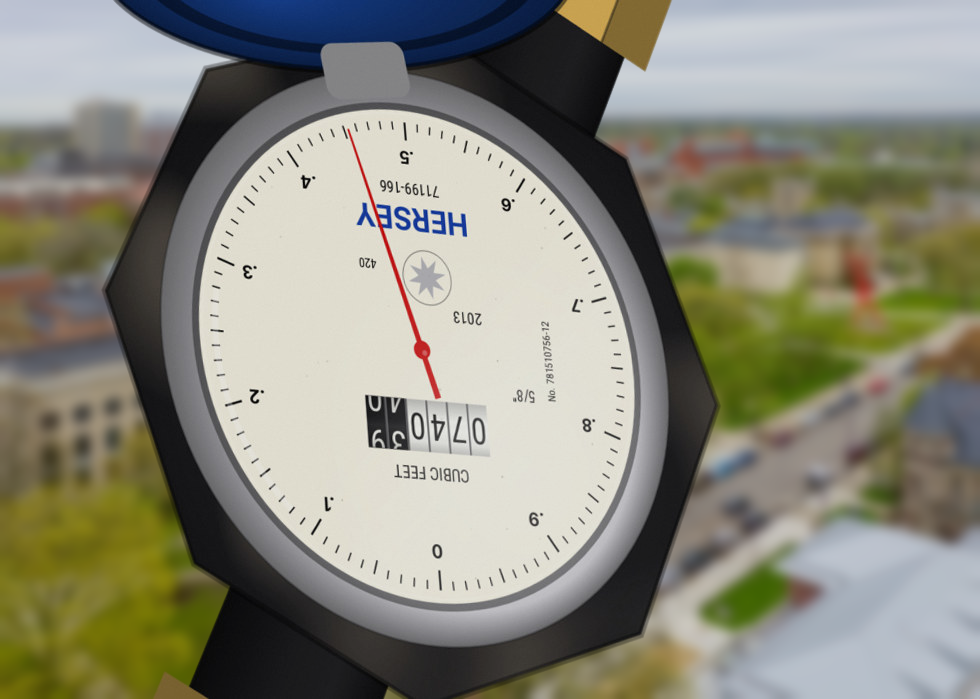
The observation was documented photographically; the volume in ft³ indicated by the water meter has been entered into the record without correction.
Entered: 74039.45 ft³
